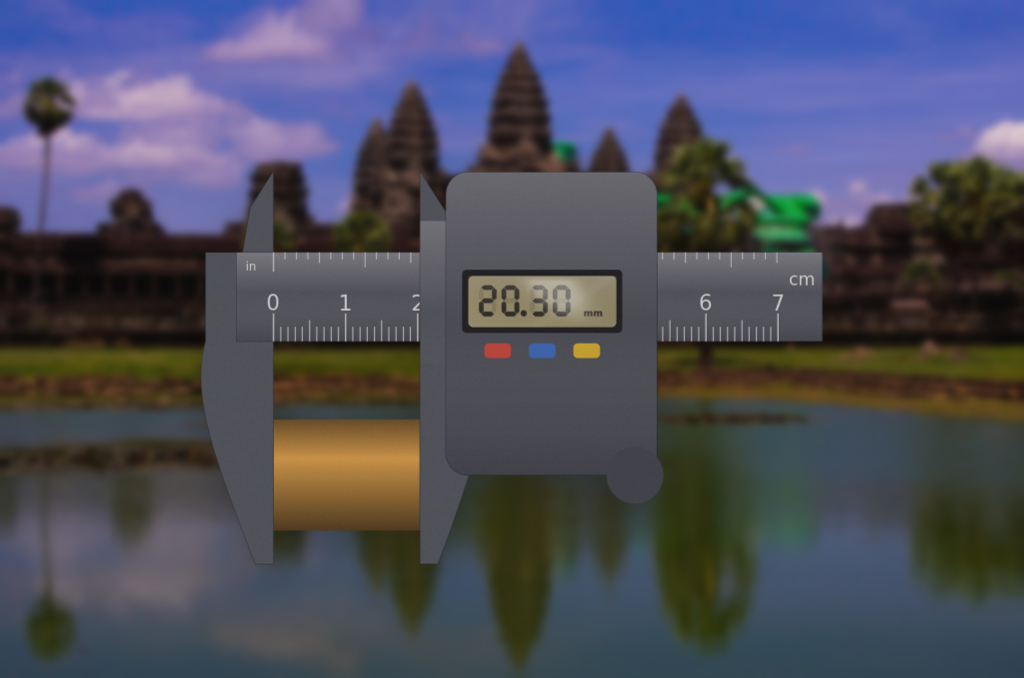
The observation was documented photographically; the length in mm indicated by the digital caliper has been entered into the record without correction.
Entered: 20.30 mm
